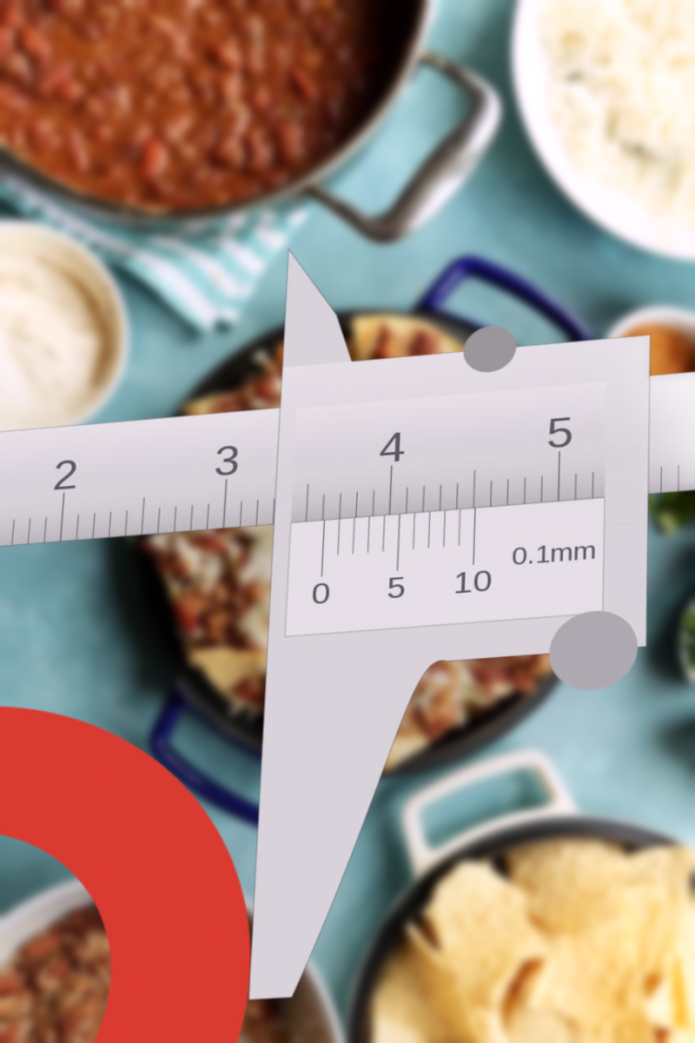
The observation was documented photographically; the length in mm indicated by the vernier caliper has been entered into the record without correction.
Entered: 36.1 mm
